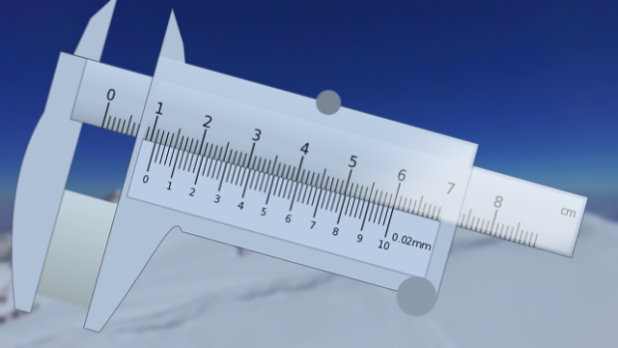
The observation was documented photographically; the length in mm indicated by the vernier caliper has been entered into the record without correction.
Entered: 11.0 mm
